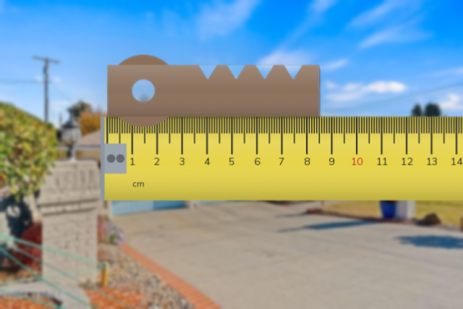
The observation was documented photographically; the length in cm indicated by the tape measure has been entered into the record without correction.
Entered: 8.5 cm
